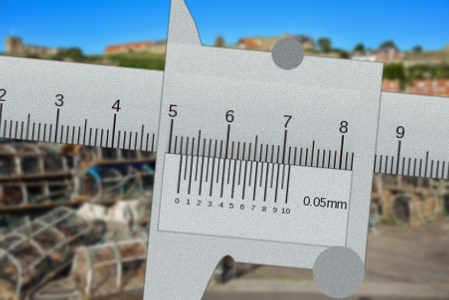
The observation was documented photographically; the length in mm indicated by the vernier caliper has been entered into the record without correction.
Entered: 52.2 mm
